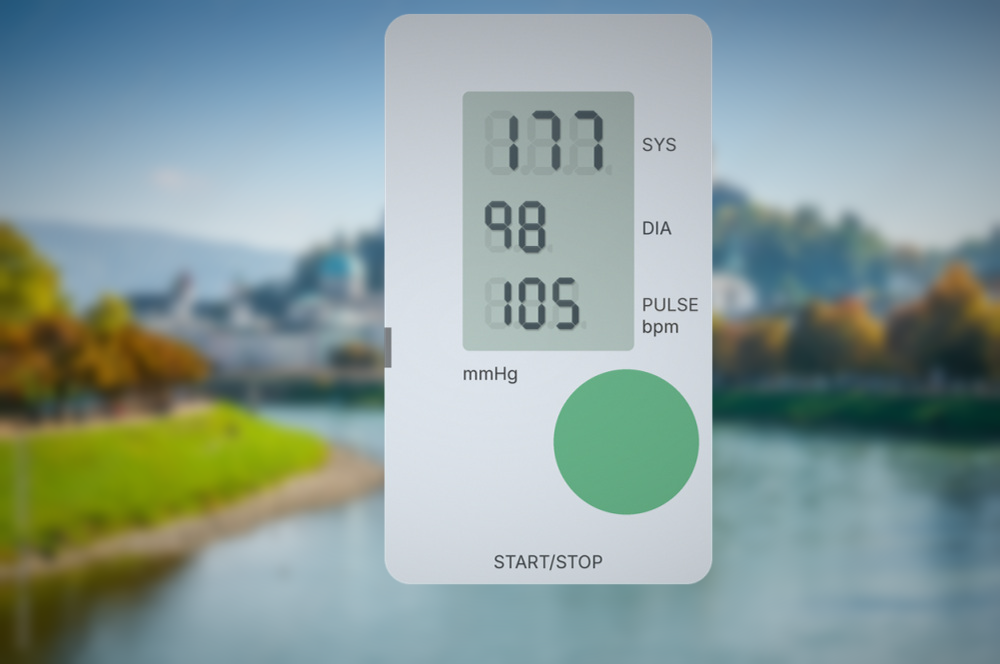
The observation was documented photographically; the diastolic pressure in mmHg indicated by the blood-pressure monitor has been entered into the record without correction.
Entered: 98 mmHg
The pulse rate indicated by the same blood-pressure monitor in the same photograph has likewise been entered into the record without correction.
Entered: 105 bpm
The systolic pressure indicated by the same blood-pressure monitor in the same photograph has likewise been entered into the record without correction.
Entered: 177 mmHg
